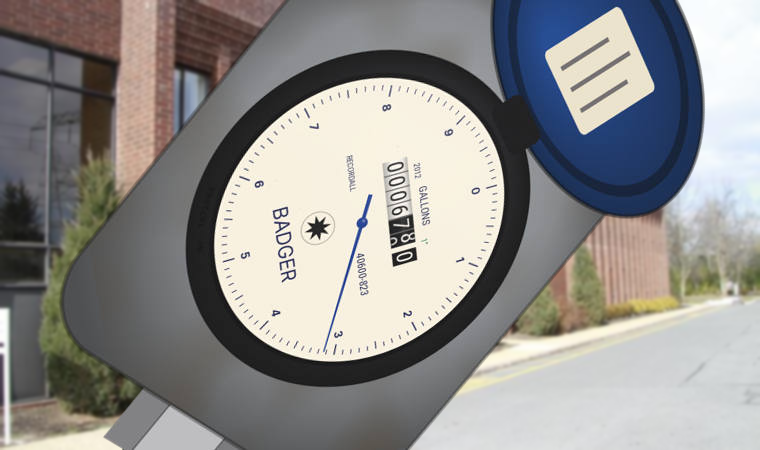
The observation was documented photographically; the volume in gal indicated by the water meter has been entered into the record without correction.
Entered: 6783.1 gal
